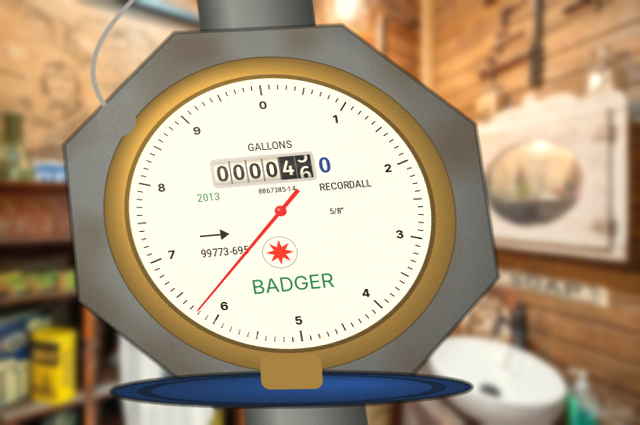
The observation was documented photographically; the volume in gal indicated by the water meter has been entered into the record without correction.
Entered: 456.2 gal
